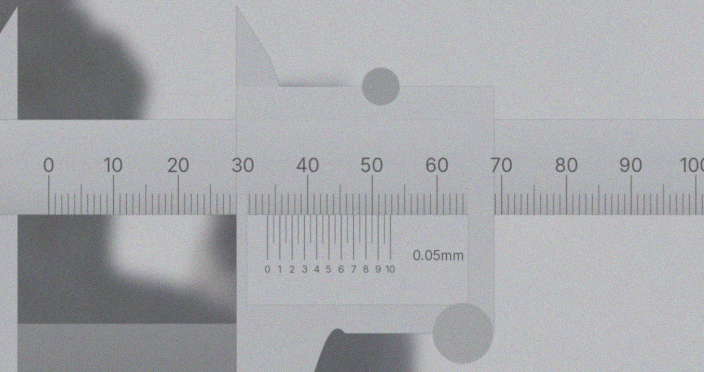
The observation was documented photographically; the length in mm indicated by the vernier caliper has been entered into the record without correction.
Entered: 33.8 mm
